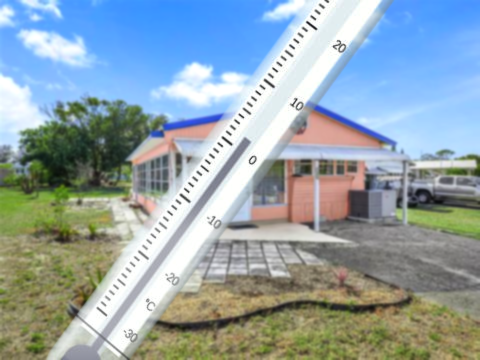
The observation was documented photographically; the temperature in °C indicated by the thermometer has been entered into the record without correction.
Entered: 2 °C
